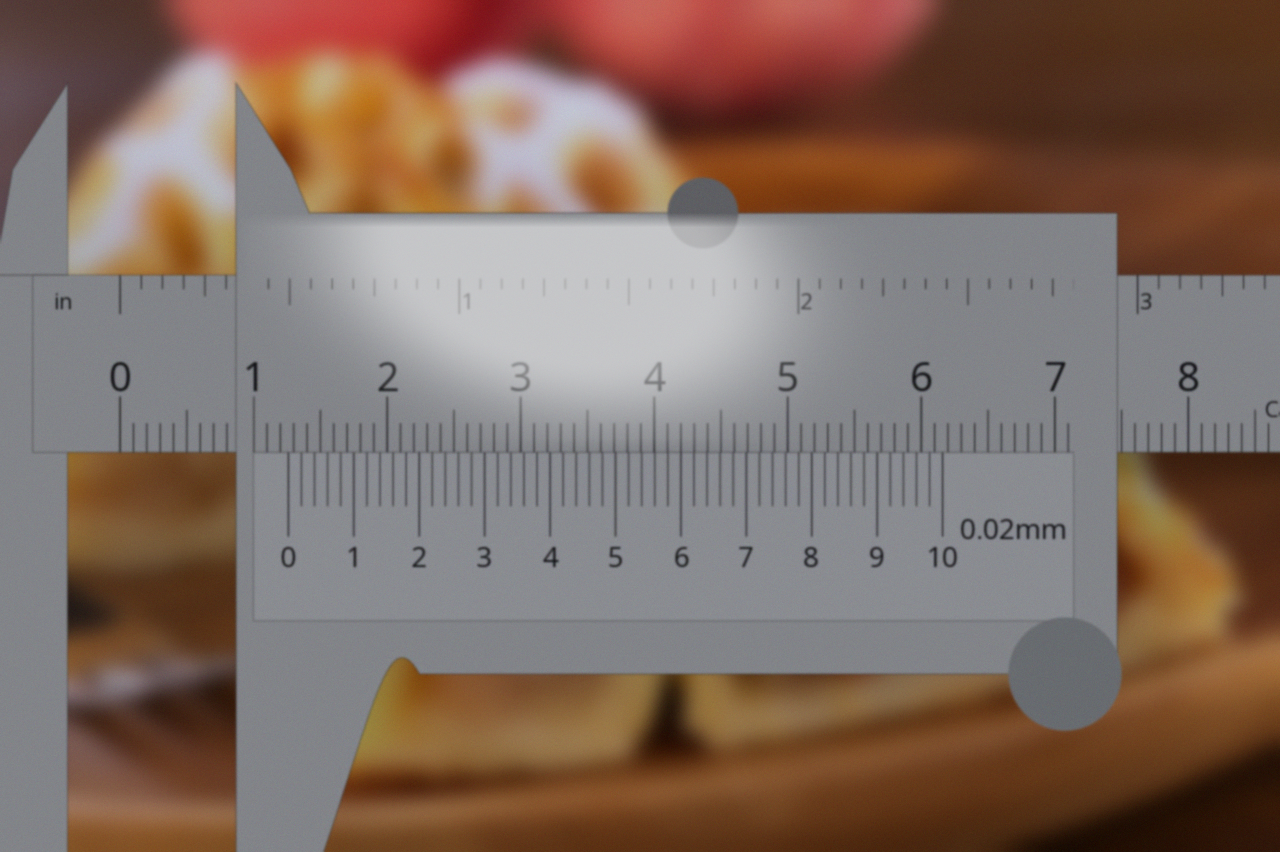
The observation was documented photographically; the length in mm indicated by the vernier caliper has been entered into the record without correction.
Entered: 12.6 mm
